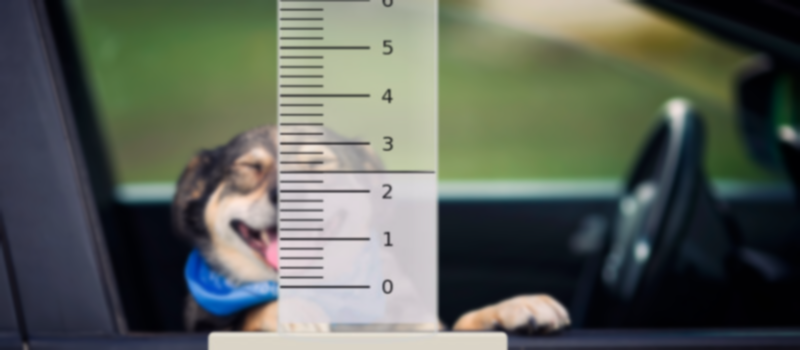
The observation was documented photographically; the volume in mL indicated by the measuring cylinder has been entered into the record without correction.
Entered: 2.4 mL
